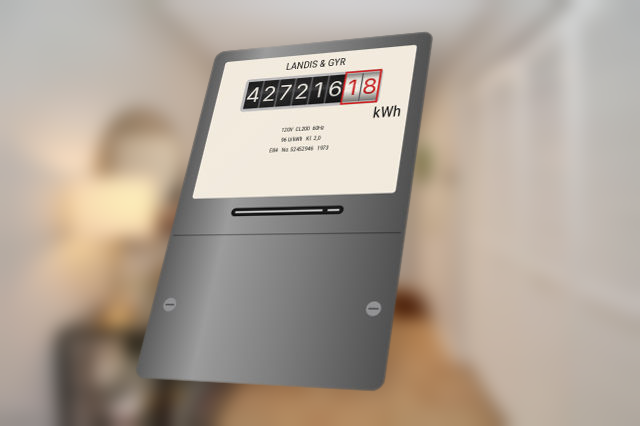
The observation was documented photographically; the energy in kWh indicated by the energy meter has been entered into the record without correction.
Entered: 427216.18 kWh
